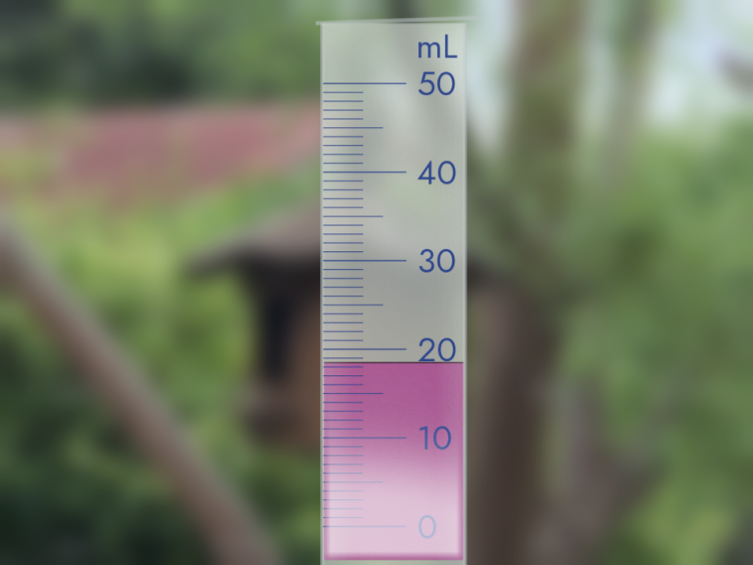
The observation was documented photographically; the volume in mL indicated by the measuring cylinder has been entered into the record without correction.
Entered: 18.5 mL
